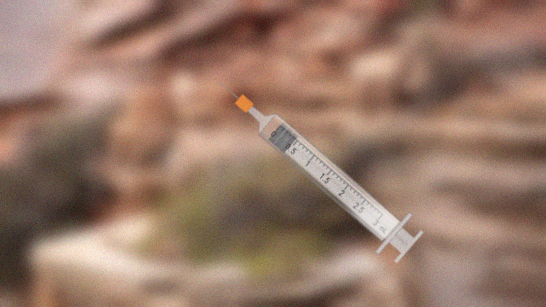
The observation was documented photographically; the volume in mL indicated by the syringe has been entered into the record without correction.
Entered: 0 mL
